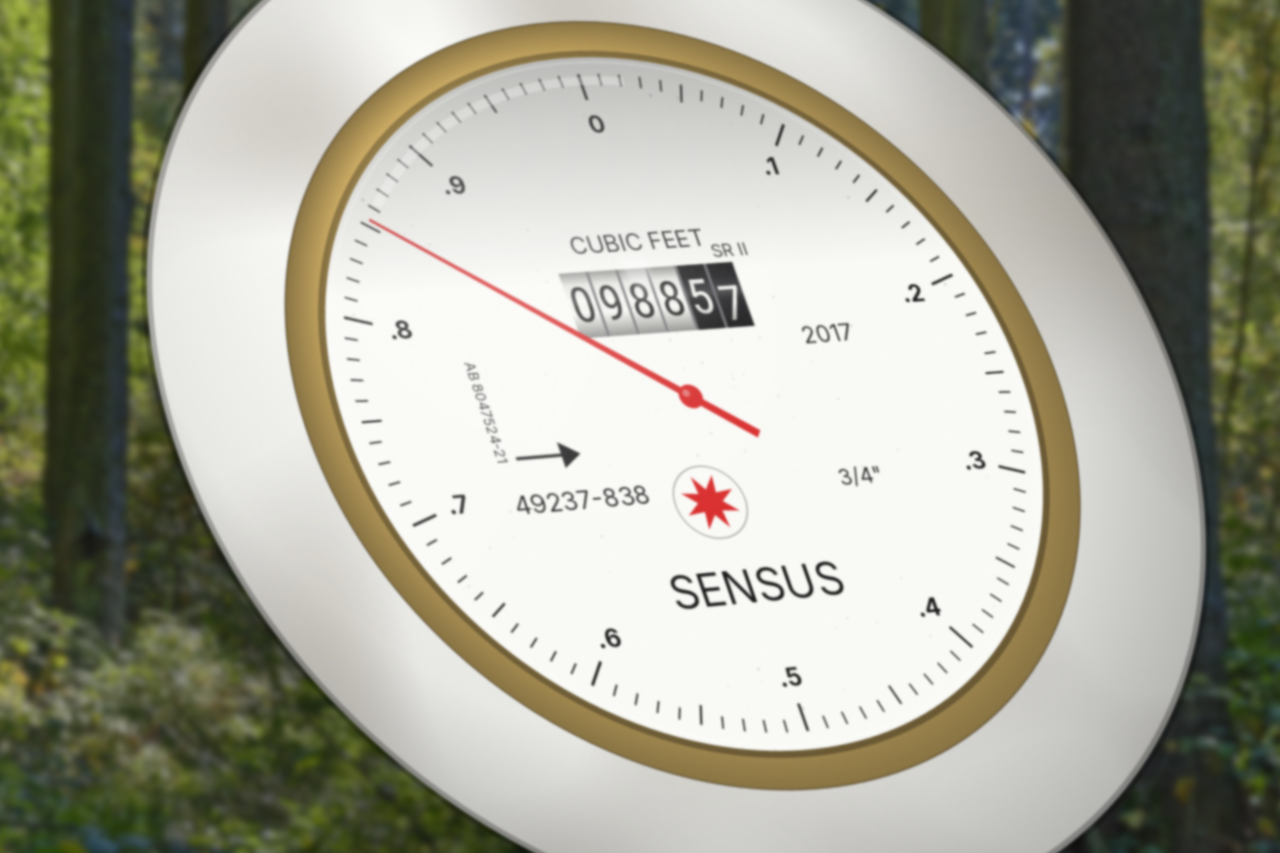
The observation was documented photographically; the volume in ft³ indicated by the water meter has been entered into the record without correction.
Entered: 98856.85 ft³
